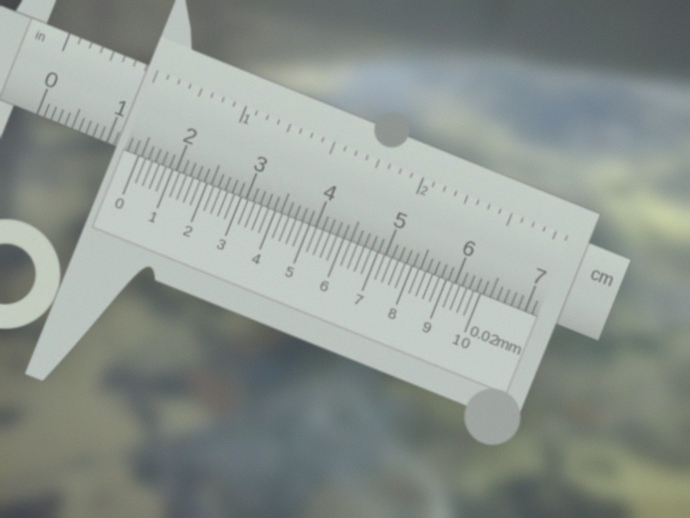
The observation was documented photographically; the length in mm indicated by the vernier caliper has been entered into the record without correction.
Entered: 14.6 mm
